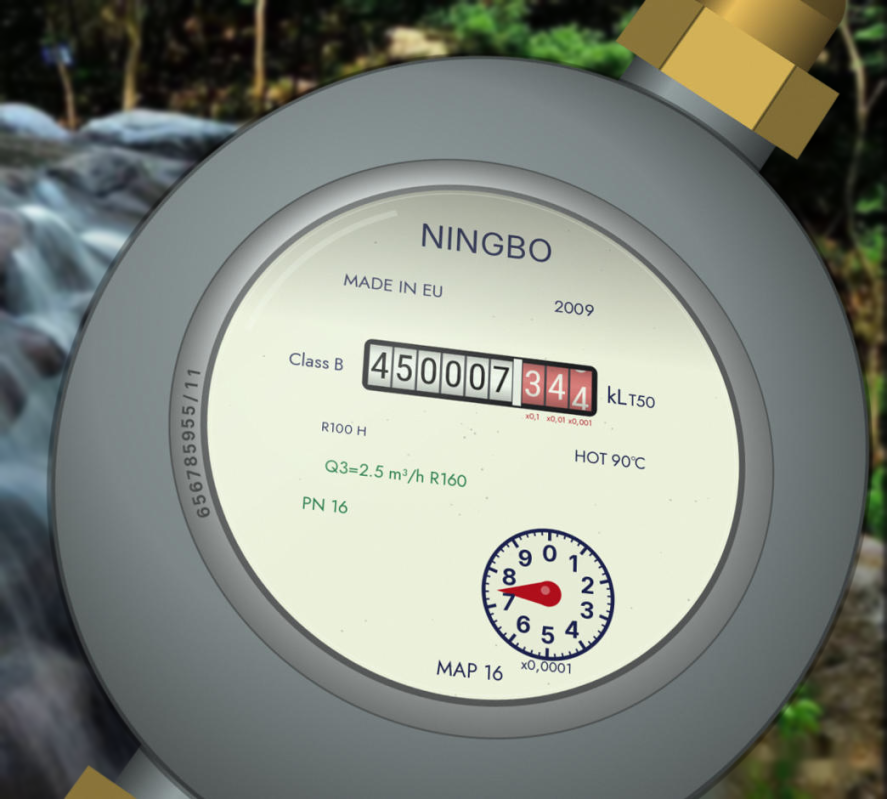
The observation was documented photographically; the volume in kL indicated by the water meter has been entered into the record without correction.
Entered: 450007.3437 kL
